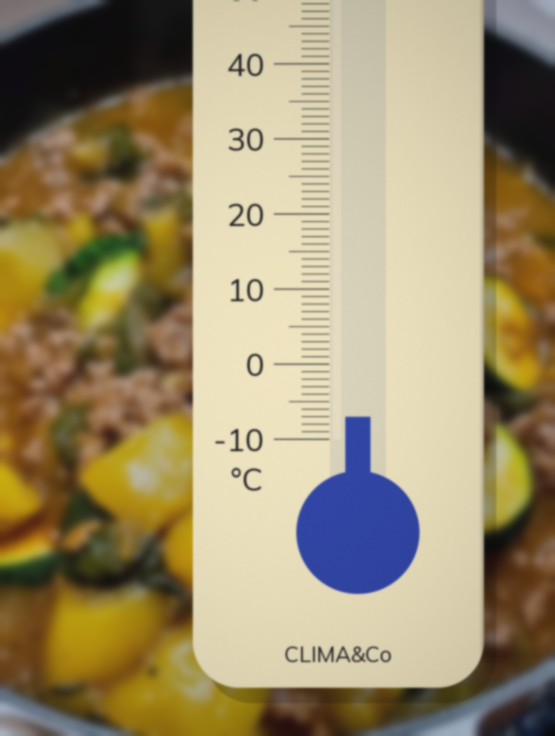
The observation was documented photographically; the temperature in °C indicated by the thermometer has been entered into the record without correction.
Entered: -7 °C
